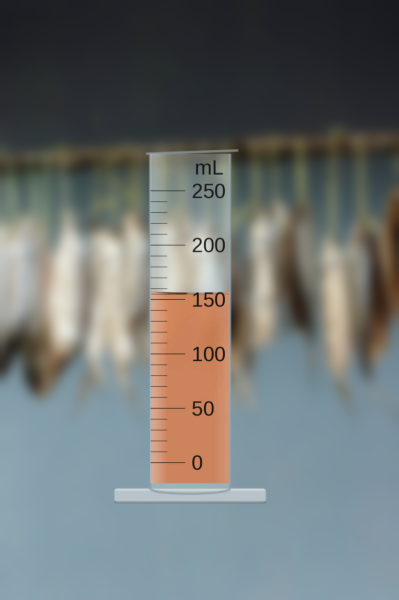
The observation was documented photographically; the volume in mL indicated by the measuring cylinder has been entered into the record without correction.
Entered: 155 mL
